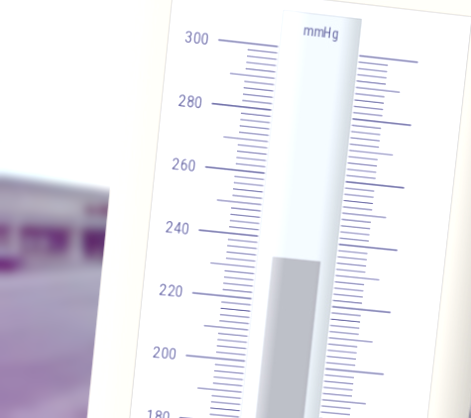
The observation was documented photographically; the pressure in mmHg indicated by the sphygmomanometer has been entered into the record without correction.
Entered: 234 mmHg
